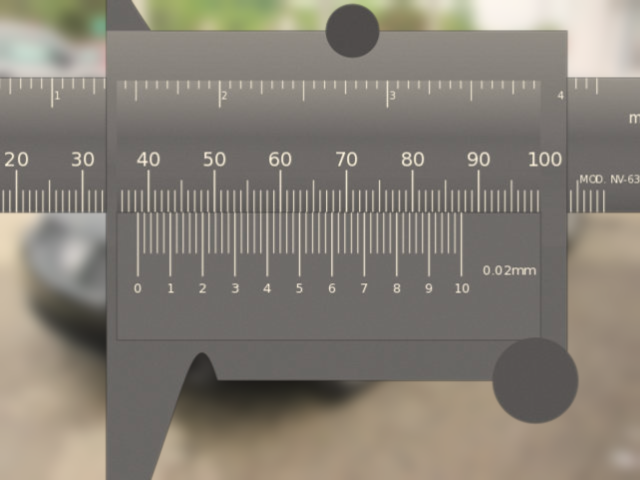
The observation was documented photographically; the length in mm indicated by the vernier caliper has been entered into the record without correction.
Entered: 38.4 mm
